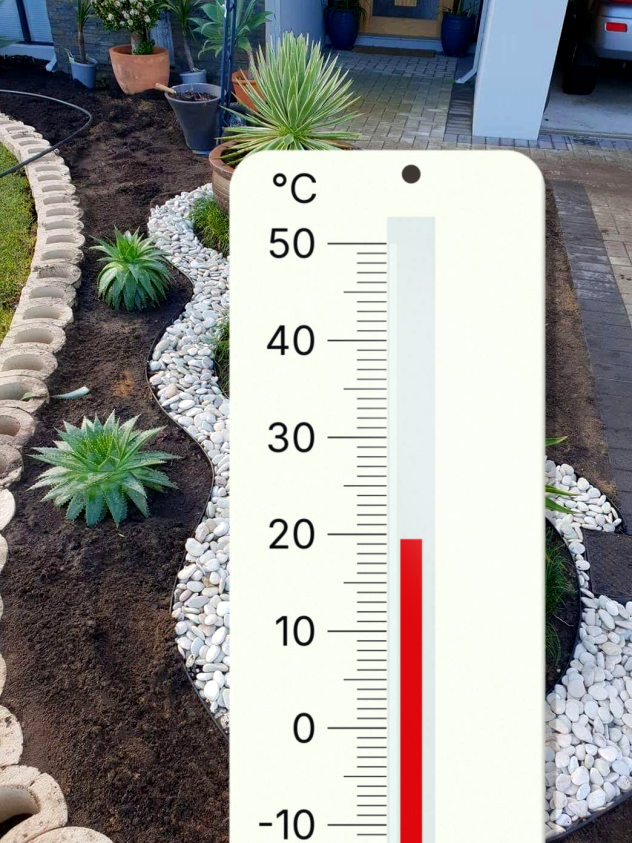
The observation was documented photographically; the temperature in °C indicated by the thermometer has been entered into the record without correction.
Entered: 19.5 °C
